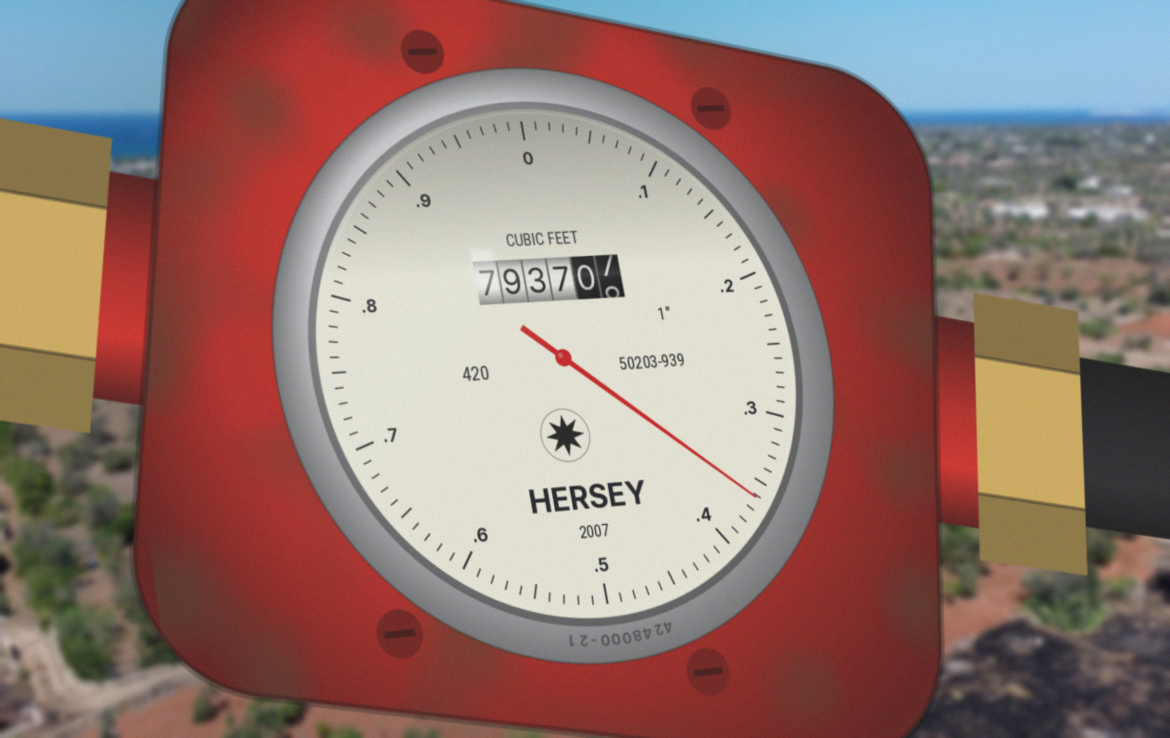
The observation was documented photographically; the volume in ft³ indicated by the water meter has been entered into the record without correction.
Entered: 793707.36 ft³
